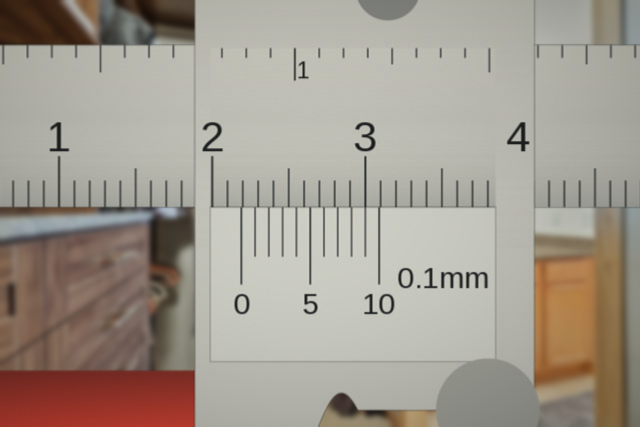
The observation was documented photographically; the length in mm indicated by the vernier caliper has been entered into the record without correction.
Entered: 21.9 mm
